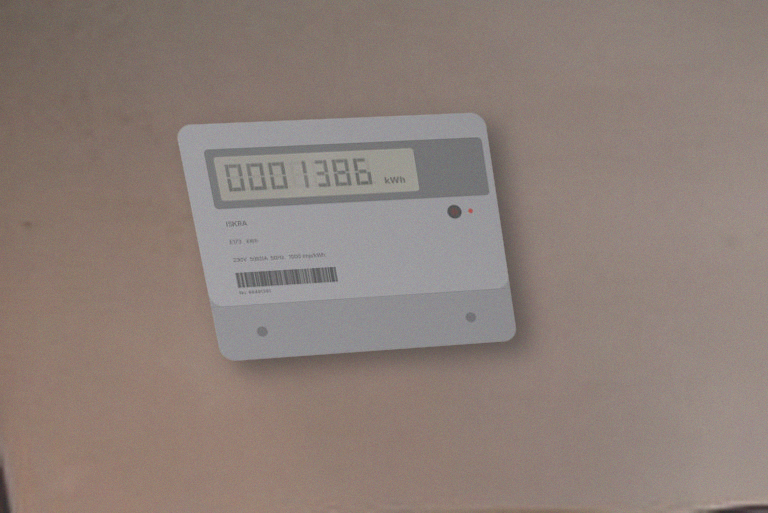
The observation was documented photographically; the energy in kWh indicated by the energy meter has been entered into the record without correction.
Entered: 1386 kWh
